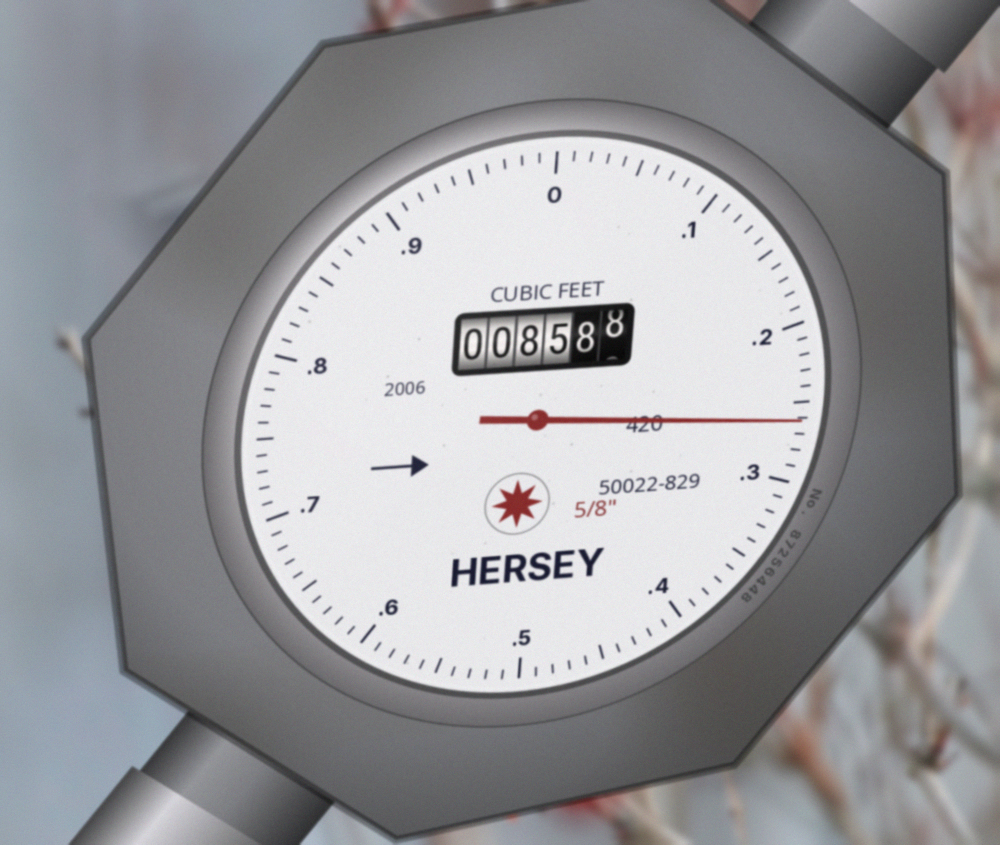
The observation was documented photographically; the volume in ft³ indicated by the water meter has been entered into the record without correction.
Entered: 8588.26 ft³
